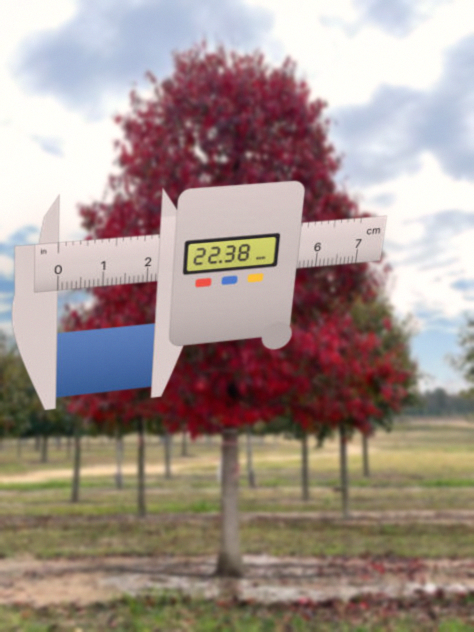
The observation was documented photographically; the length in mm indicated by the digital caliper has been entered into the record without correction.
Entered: 22.38 mm
